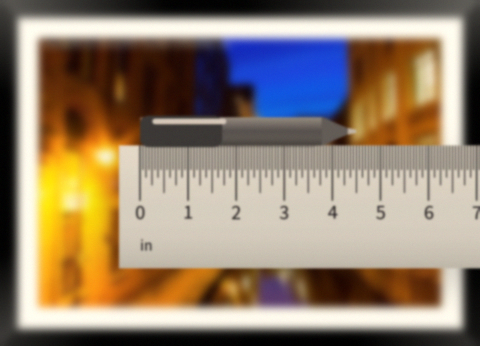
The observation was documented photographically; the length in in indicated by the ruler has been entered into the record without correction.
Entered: 4.5 in
